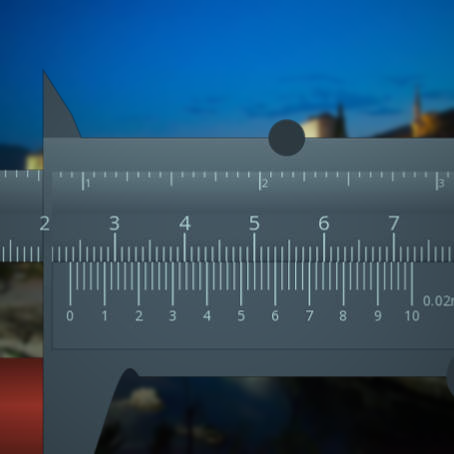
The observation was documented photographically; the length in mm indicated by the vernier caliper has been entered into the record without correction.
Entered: 23.6 mm
